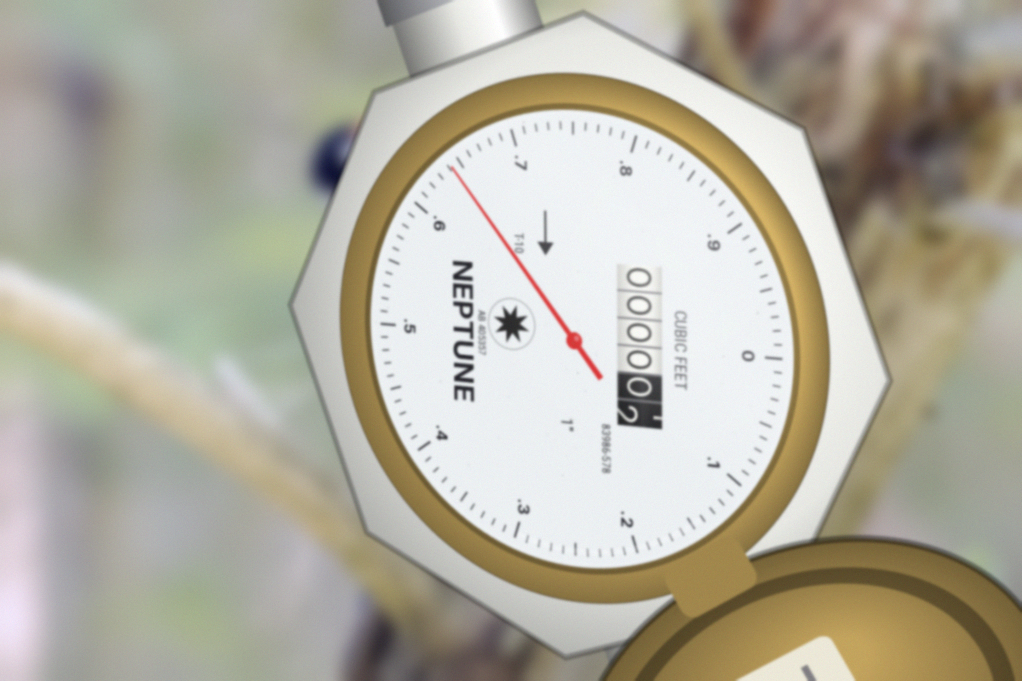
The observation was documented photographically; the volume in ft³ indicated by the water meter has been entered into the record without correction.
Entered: 1.64 ft³
